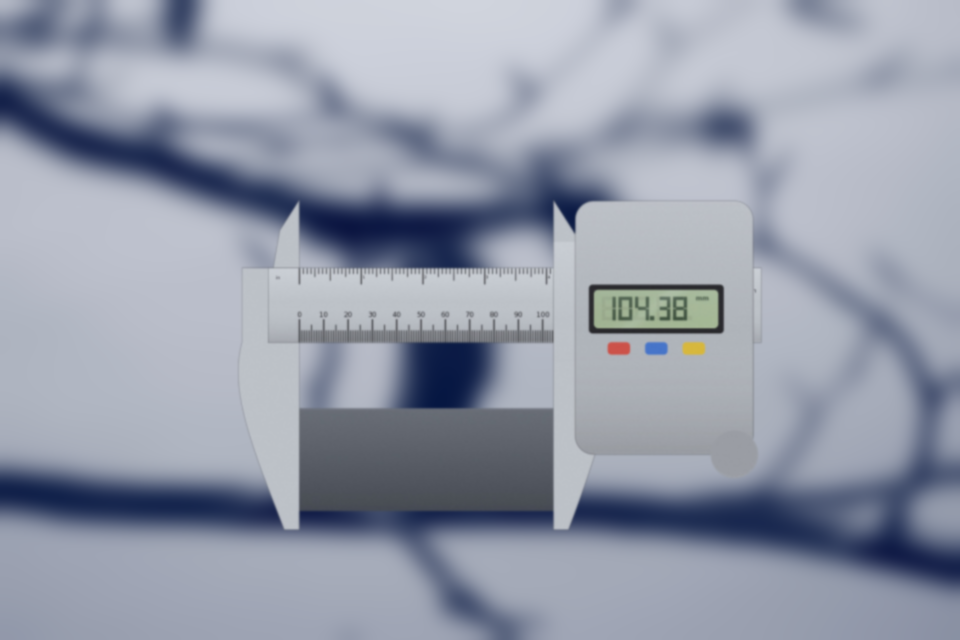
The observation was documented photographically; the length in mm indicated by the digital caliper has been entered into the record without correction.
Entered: 104.38 mm
